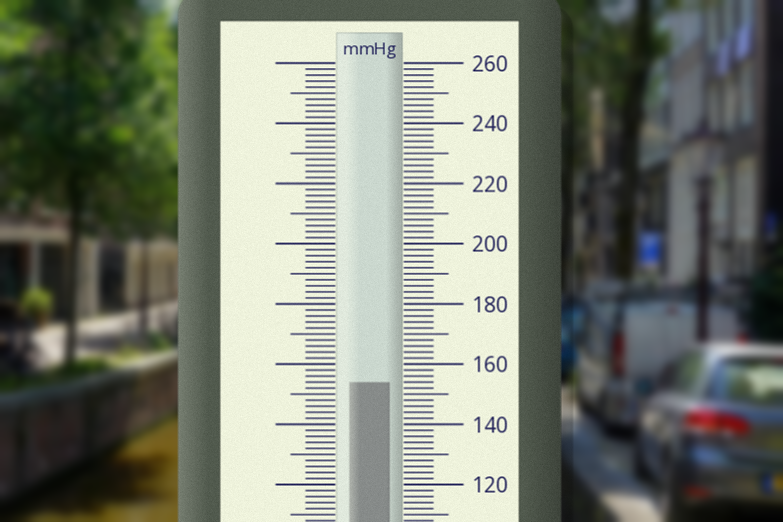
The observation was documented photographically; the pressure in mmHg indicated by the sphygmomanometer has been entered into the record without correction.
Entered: 154 mmHg
